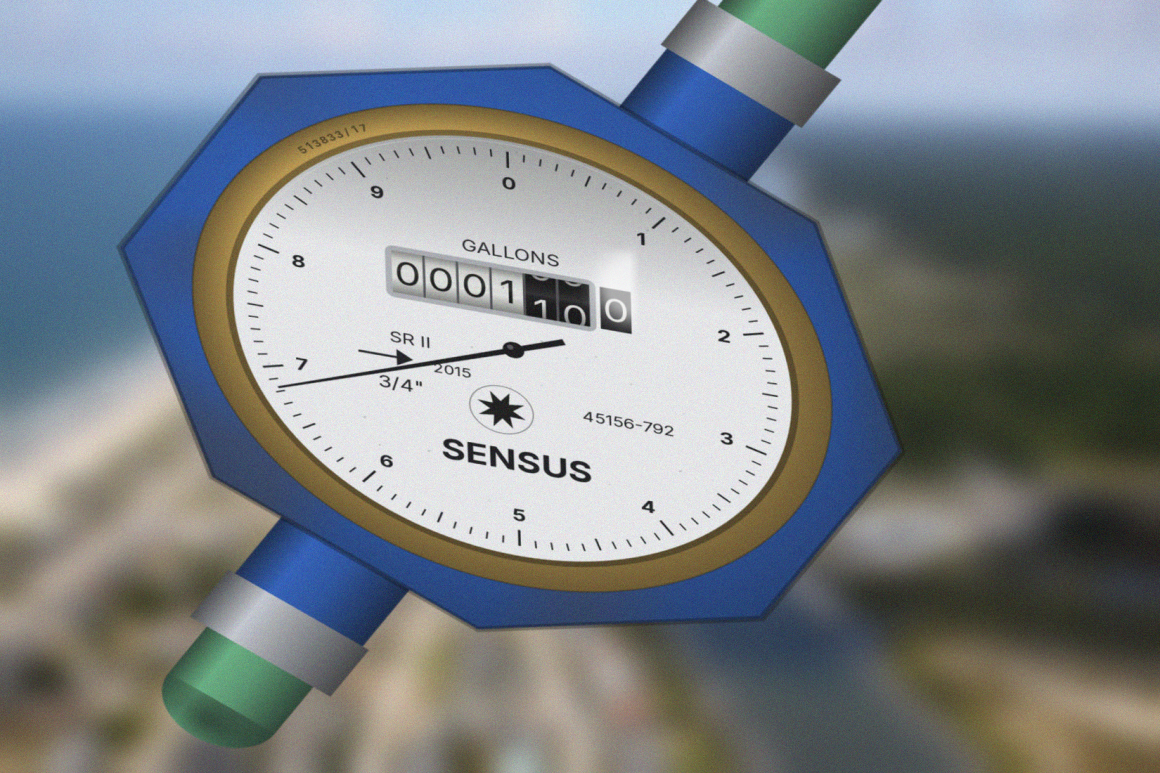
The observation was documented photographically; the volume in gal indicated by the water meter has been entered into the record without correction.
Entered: 1096.8 gal
